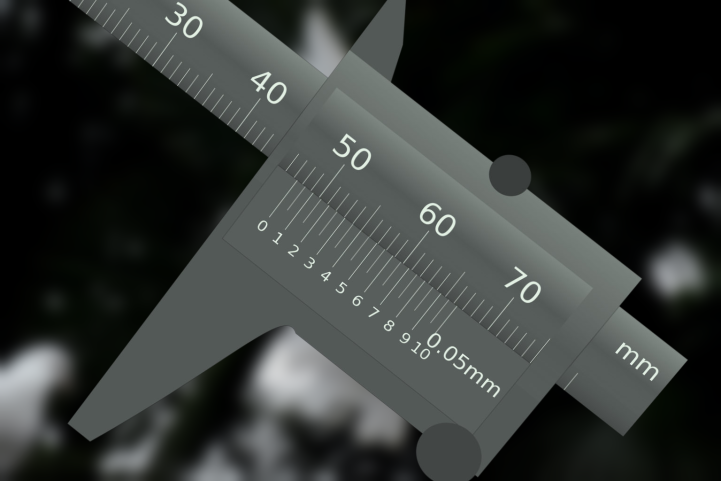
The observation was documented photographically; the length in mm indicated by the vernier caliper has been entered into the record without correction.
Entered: 47.4 mm
